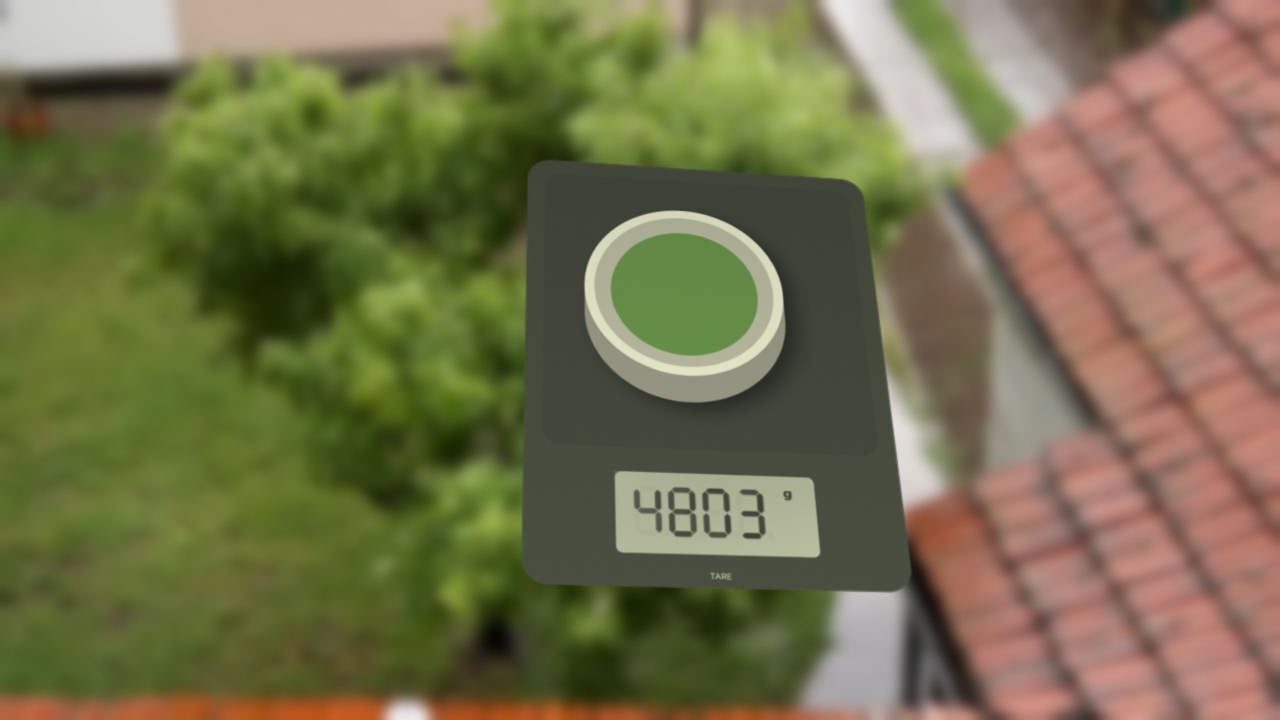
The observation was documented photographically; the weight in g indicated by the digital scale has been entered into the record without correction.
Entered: 4803 g
